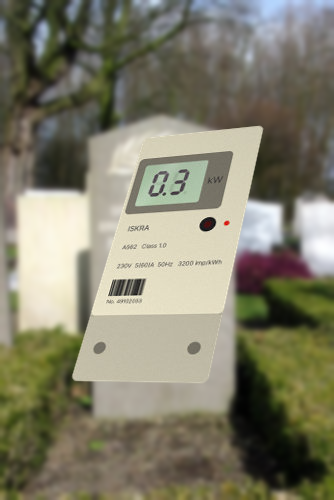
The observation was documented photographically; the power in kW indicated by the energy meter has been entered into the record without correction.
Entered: 0.3 kW
